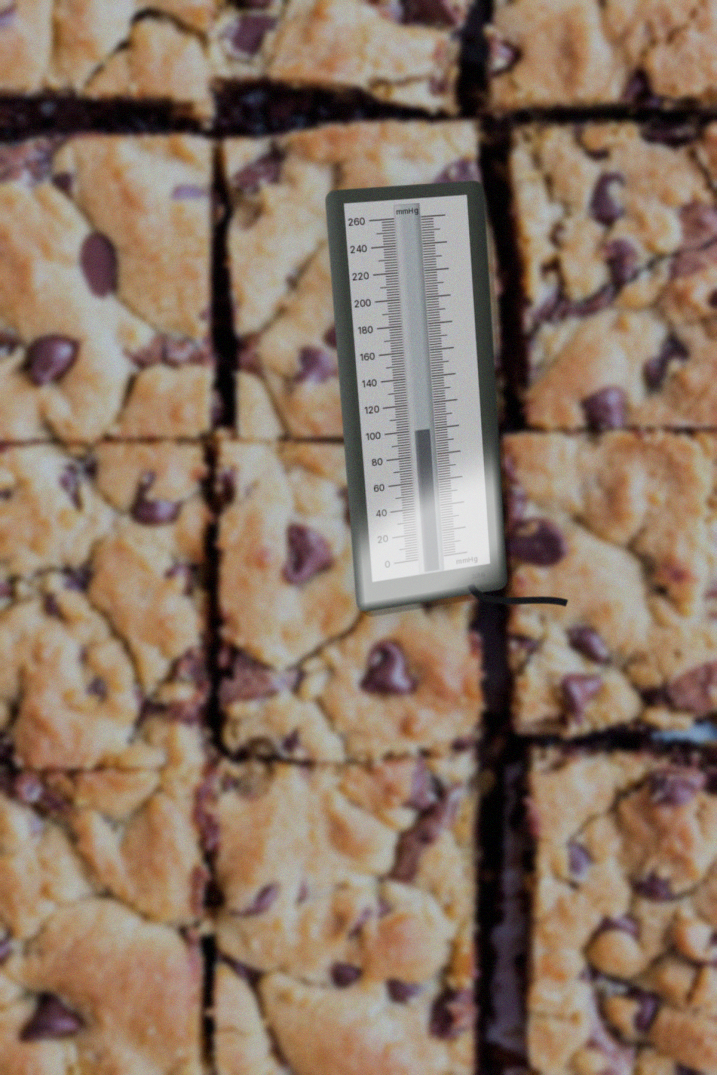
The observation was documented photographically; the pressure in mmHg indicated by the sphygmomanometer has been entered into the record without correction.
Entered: 100 mmHg
